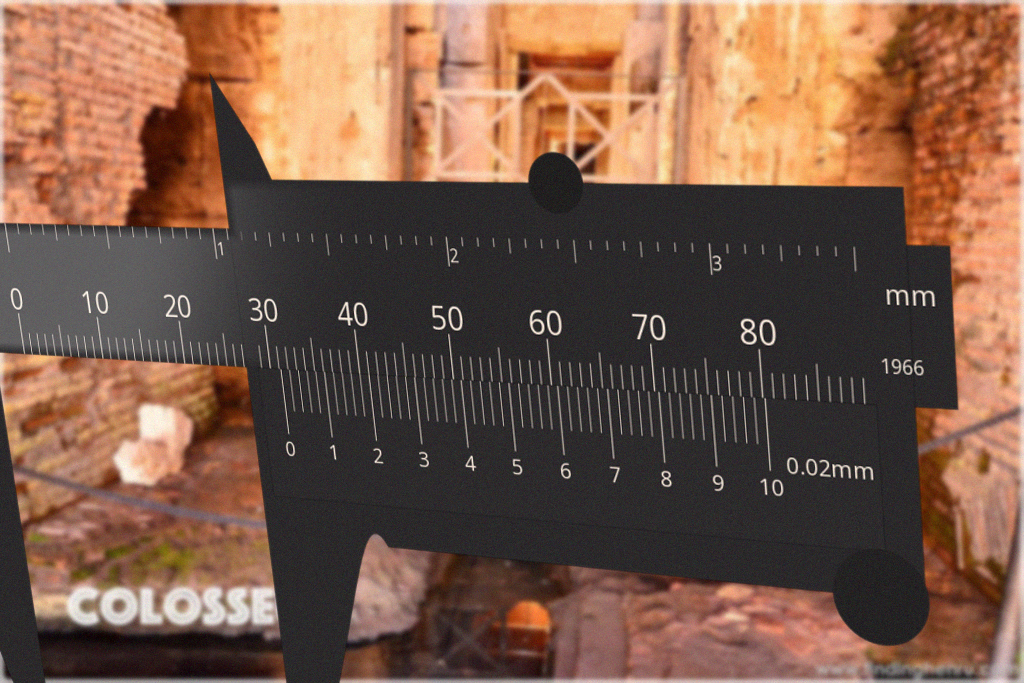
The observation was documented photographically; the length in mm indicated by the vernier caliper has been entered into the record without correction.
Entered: 31.2 mm
